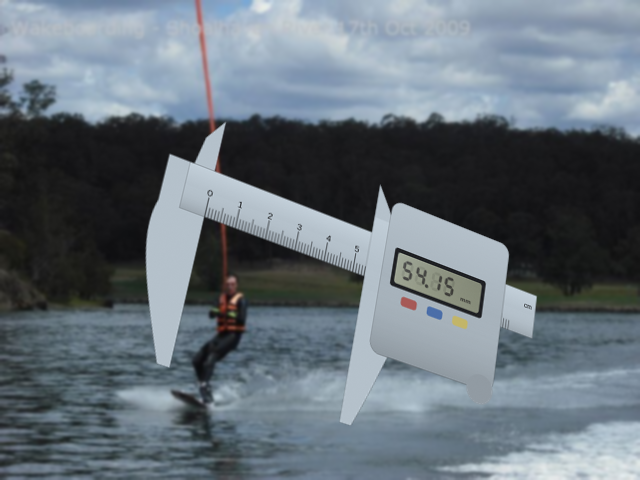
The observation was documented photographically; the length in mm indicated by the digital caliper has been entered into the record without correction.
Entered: 54.15 mm
